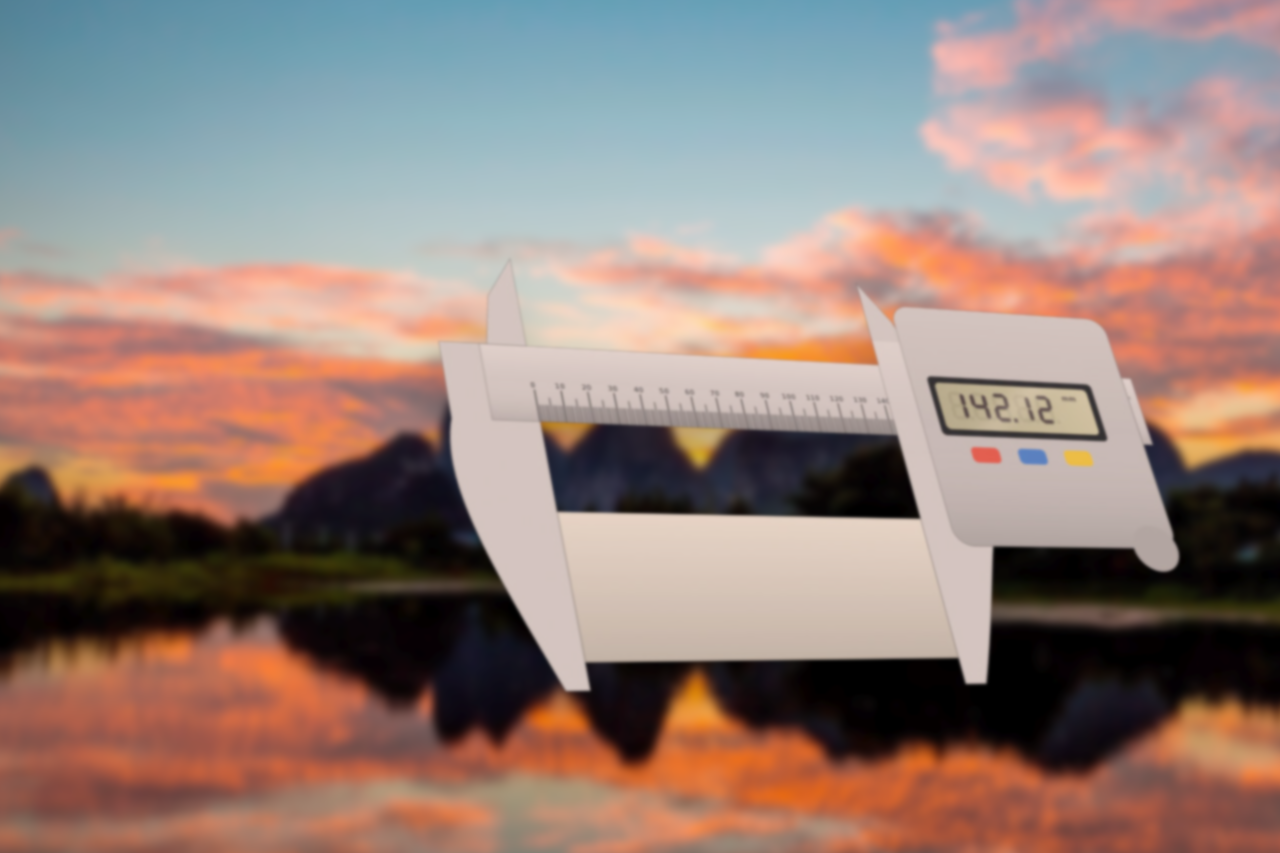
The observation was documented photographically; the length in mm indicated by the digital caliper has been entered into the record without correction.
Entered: 142.12 mm
